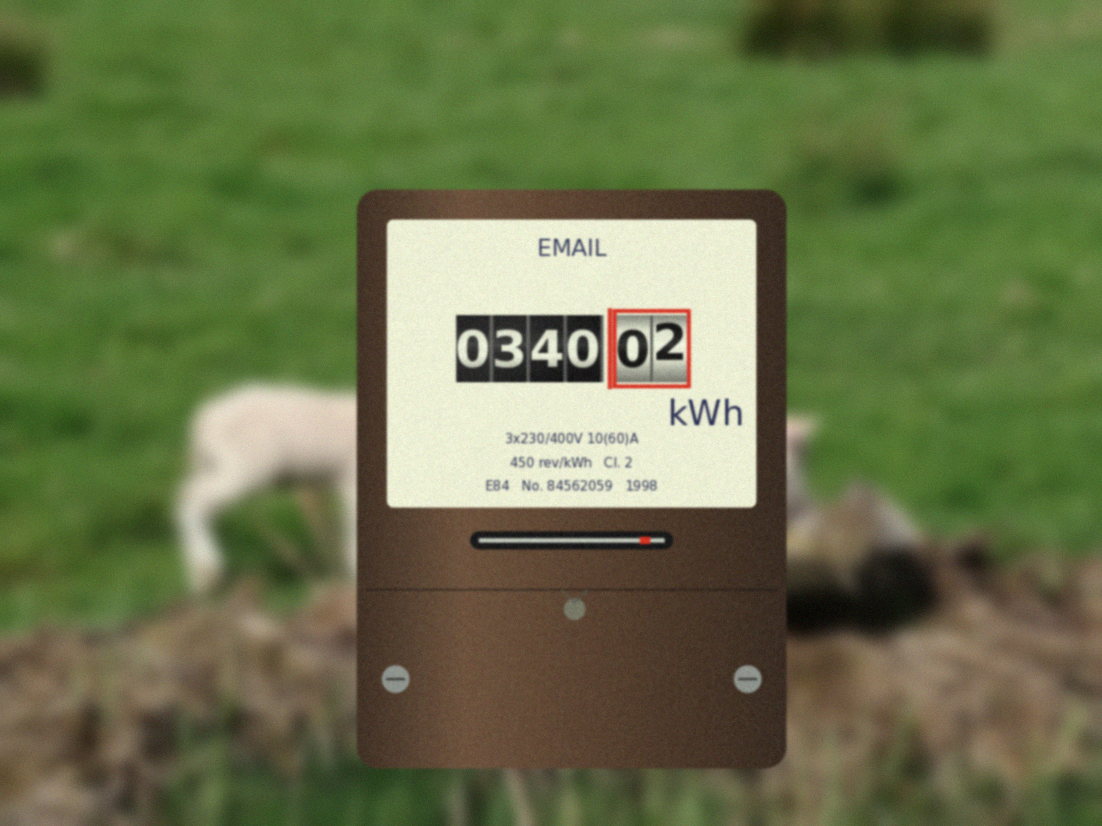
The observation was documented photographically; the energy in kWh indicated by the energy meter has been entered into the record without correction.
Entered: 340.02 kWh
